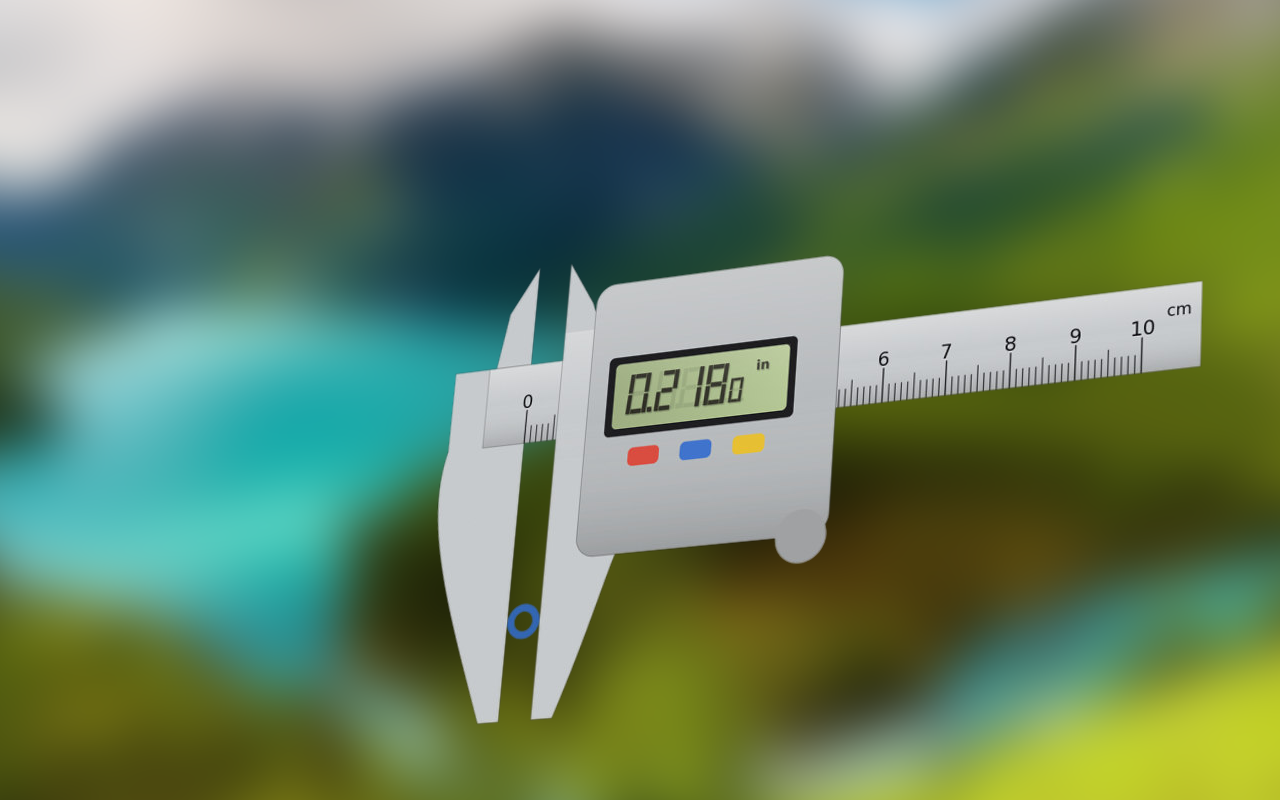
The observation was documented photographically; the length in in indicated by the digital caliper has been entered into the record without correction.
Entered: 0.2180 in
